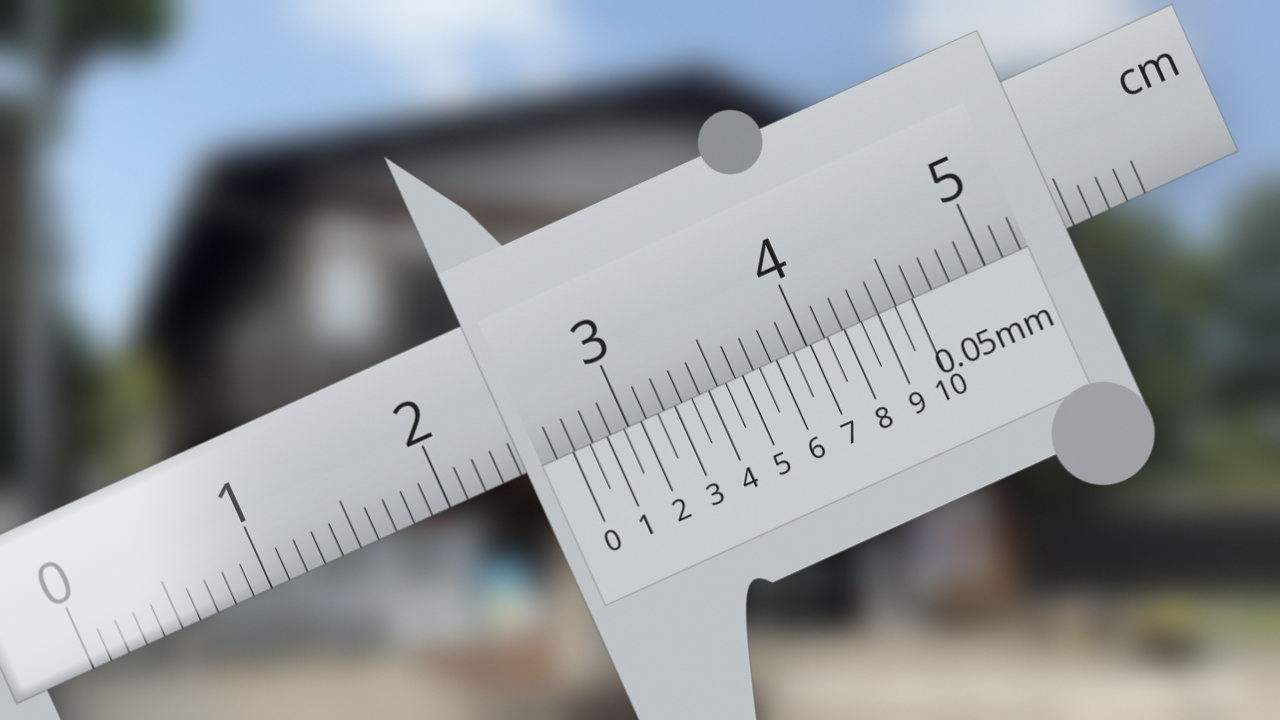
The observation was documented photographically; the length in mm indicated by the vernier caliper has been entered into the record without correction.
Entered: 26.9 mm
